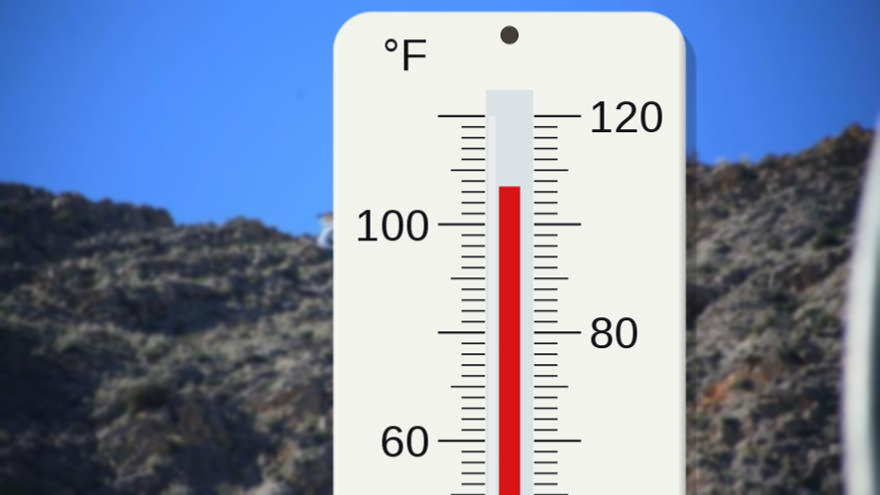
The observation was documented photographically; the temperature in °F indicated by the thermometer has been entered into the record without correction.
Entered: 107 °F
